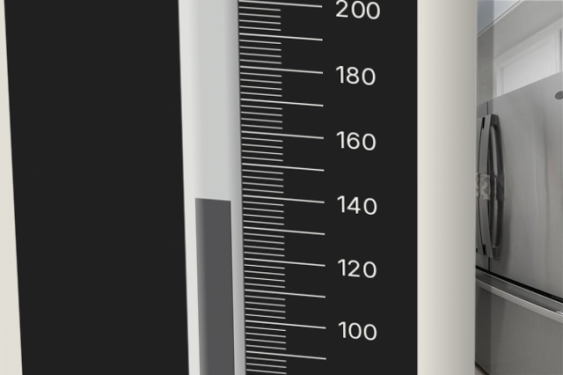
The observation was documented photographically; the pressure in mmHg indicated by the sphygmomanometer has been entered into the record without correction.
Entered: 138 mmHg
